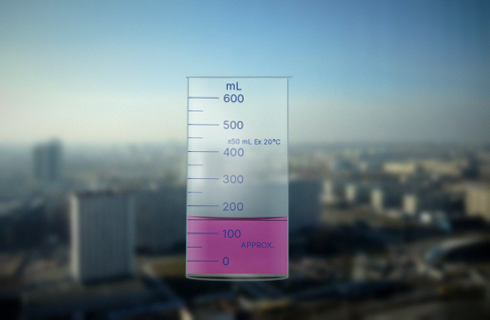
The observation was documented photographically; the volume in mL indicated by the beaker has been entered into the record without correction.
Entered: 150 mL
